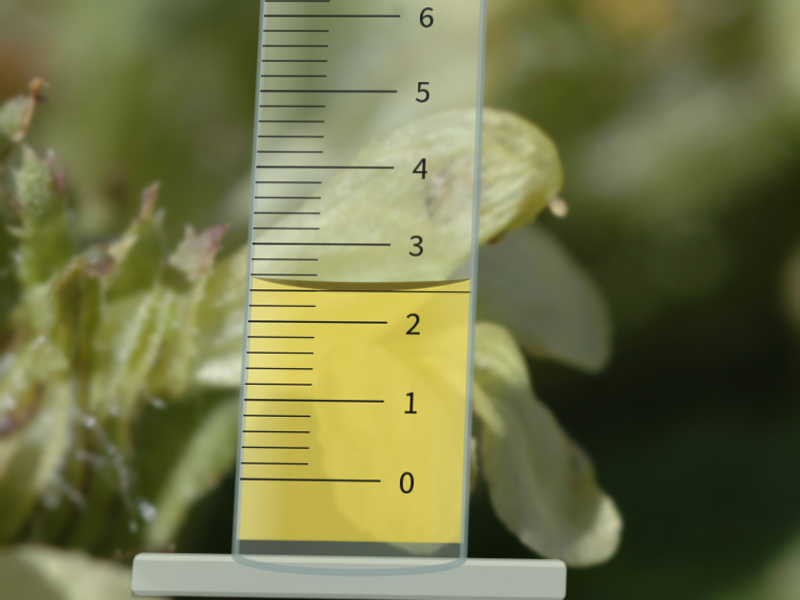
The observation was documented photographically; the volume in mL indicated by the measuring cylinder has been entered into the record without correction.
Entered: 2.4 mL
